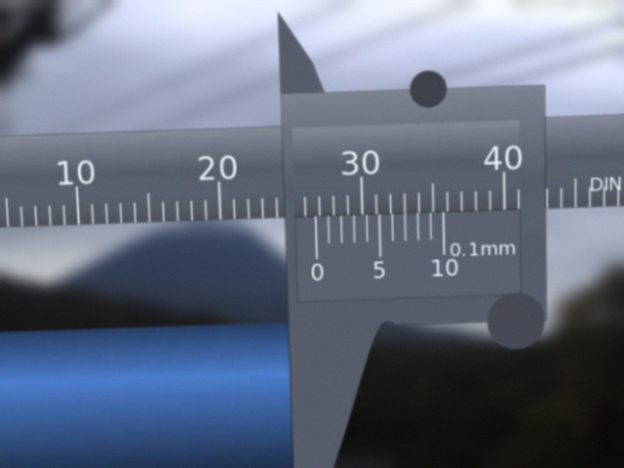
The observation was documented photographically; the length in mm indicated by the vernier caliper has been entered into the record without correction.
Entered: 26.7 mm
